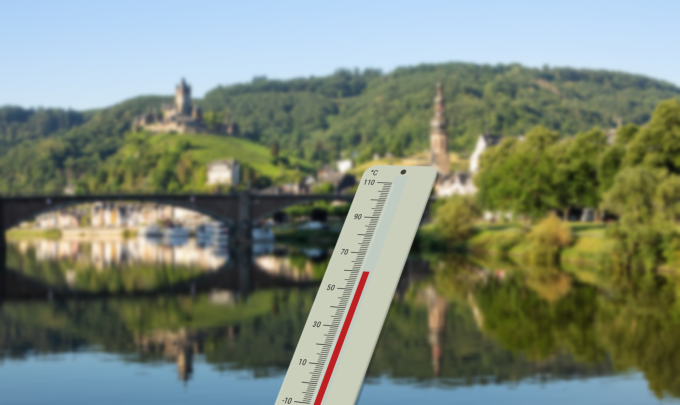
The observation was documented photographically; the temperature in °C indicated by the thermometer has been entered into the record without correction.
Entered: 60 °C
